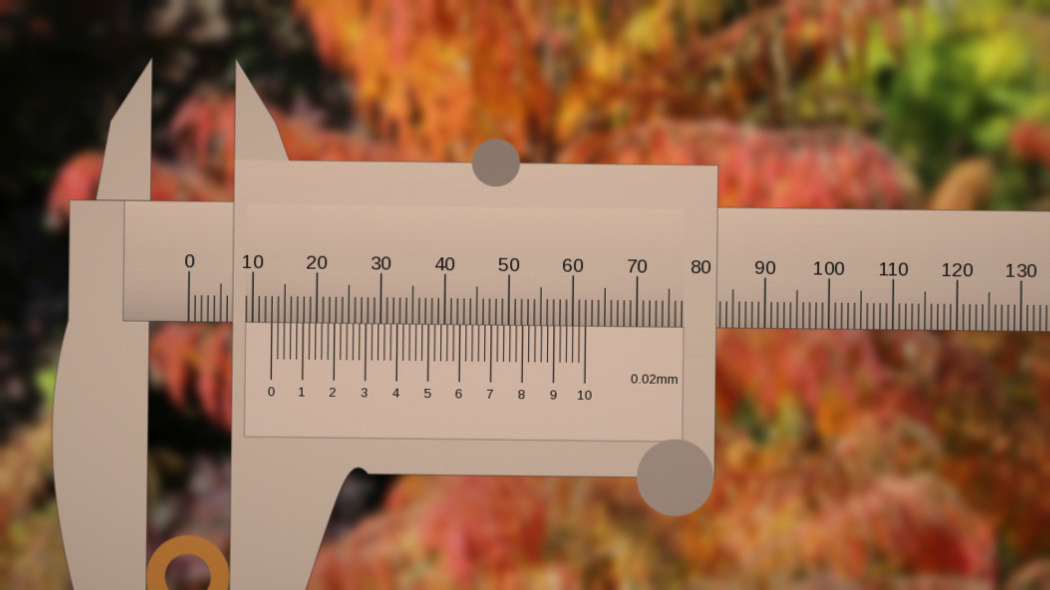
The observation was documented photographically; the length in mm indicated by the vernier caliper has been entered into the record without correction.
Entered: 13.0 mm
